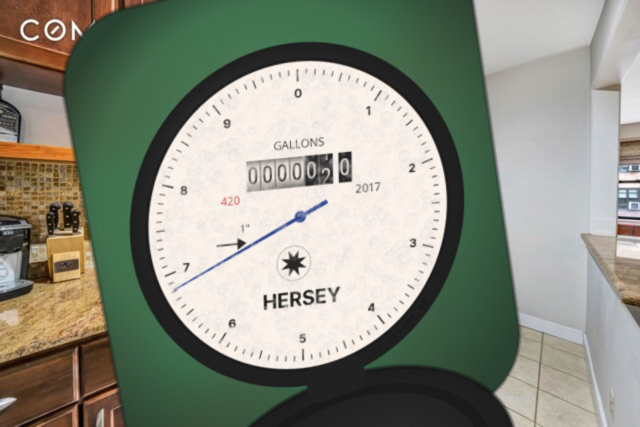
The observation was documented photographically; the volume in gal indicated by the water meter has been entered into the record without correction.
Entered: 16.8 gal
